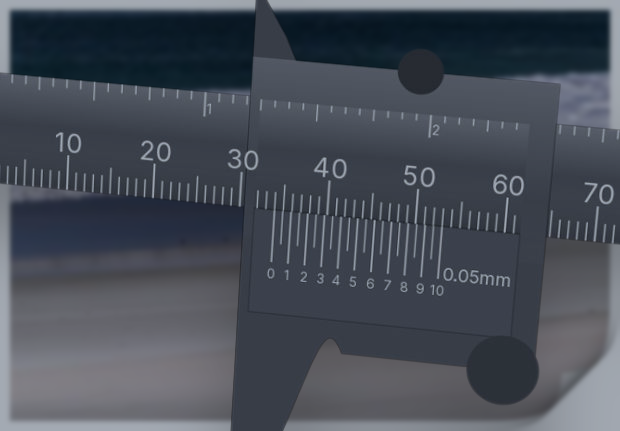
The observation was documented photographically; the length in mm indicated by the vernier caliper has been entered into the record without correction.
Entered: 34.0 mm
